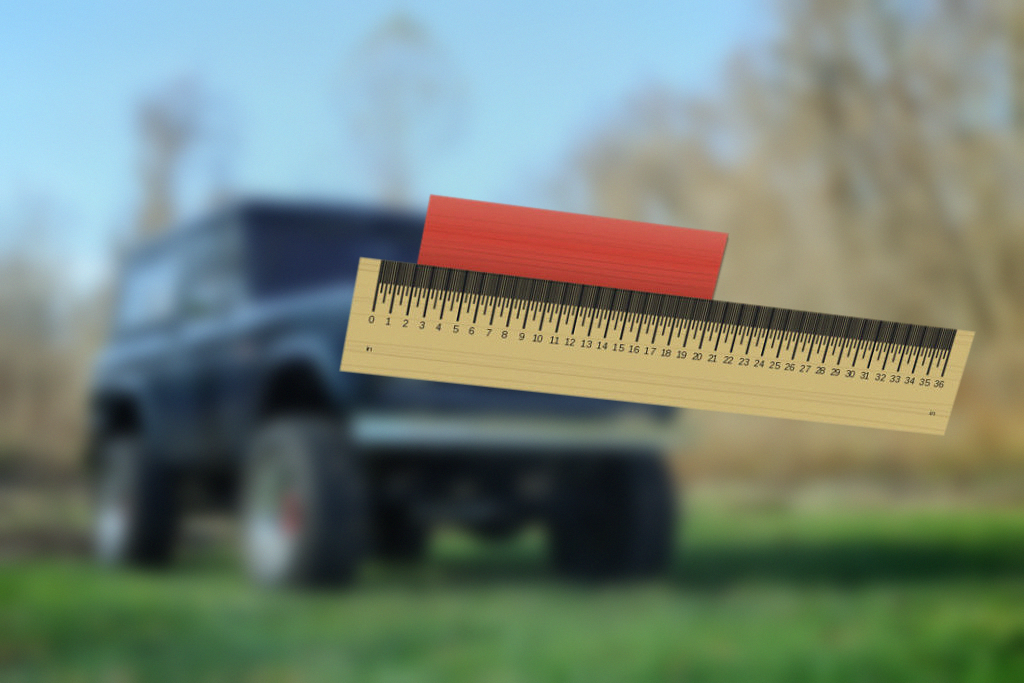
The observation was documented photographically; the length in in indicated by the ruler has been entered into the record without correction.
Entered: 18 in
